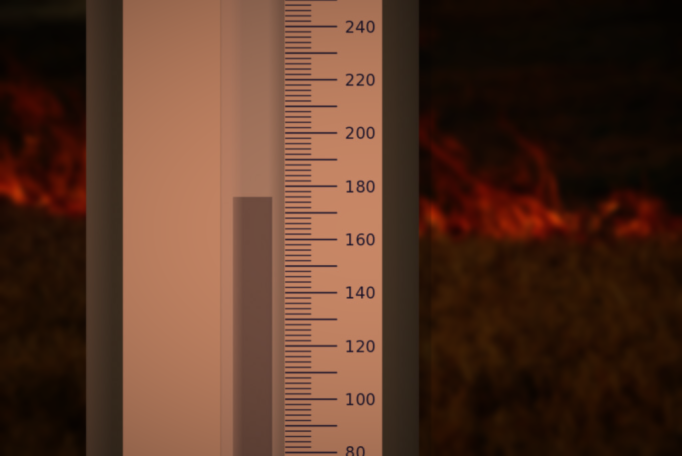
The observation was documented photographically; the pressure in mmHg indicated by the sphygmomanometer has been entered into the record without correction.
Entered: 176 mmHg
